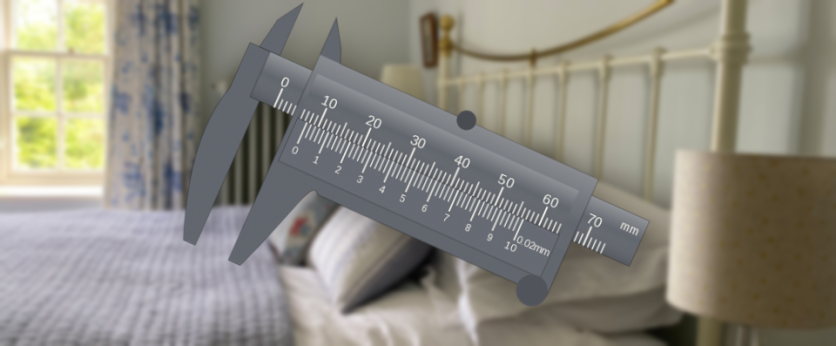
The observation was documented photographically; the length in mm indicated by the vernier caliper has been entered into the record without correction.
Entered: 7.5 mm
